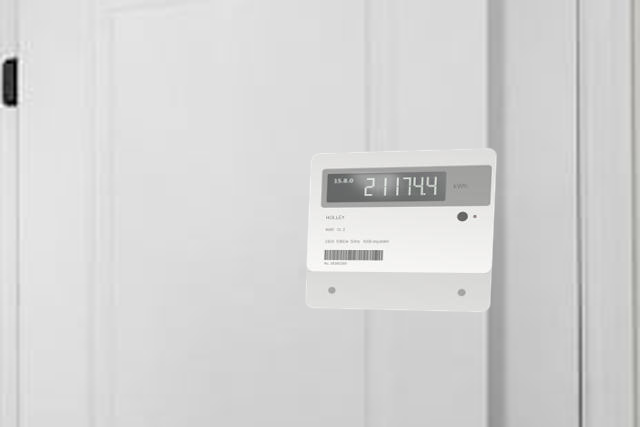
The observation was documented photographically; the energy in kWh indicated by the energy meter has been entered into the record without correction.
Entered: 21174.4 kWh
